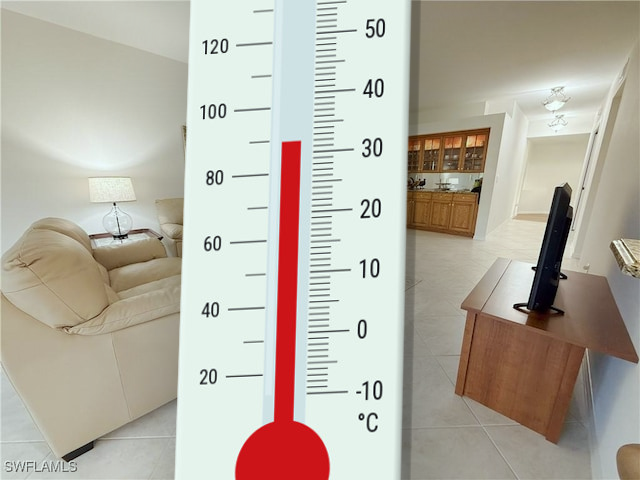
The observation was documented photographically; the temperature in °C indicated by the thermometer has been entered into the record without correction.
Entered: 32 °C
